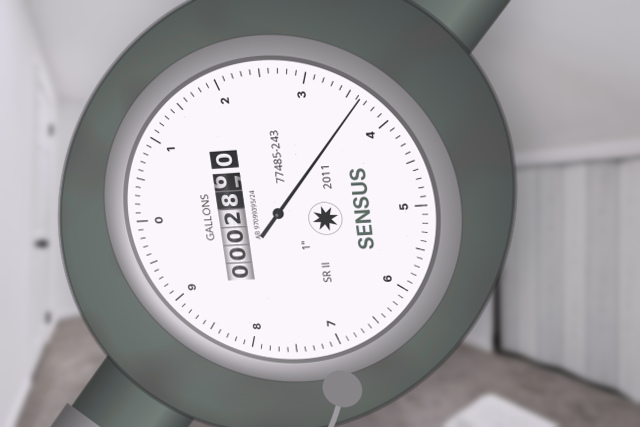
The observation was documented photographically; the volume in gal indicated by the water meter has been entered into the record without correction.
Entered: 2863.6 gal
